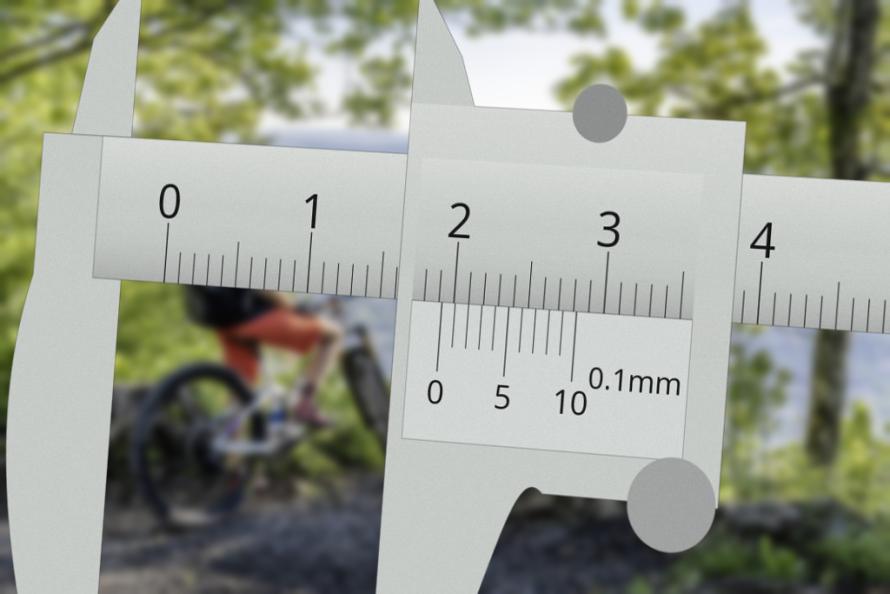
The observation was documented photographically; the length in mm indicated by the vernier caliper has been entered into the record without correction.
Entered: 19.2 mm
